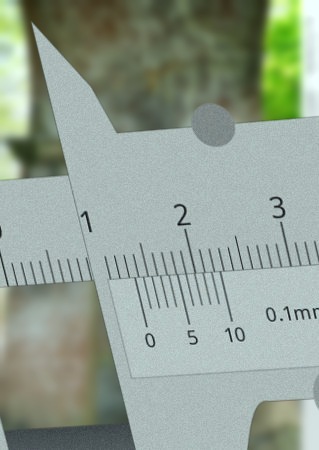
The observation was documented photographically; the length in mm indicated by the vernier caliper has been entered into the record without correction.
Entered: 13.6 mm
